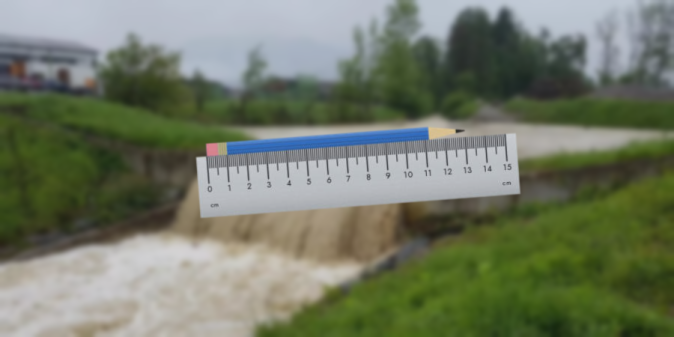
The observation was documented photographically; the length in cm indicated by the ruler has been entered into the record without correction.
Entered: 13 cm
